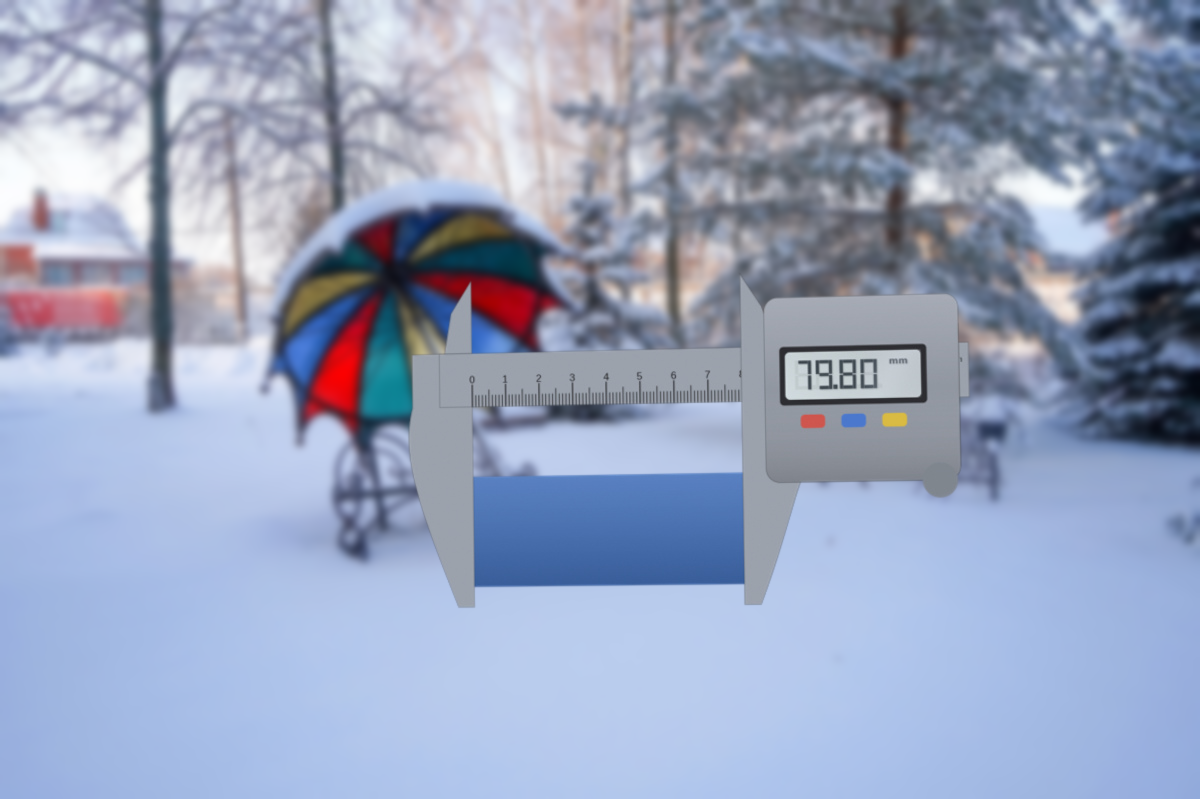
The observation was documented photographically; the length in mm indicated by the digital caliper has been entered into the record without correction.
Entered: 79.80 mm
